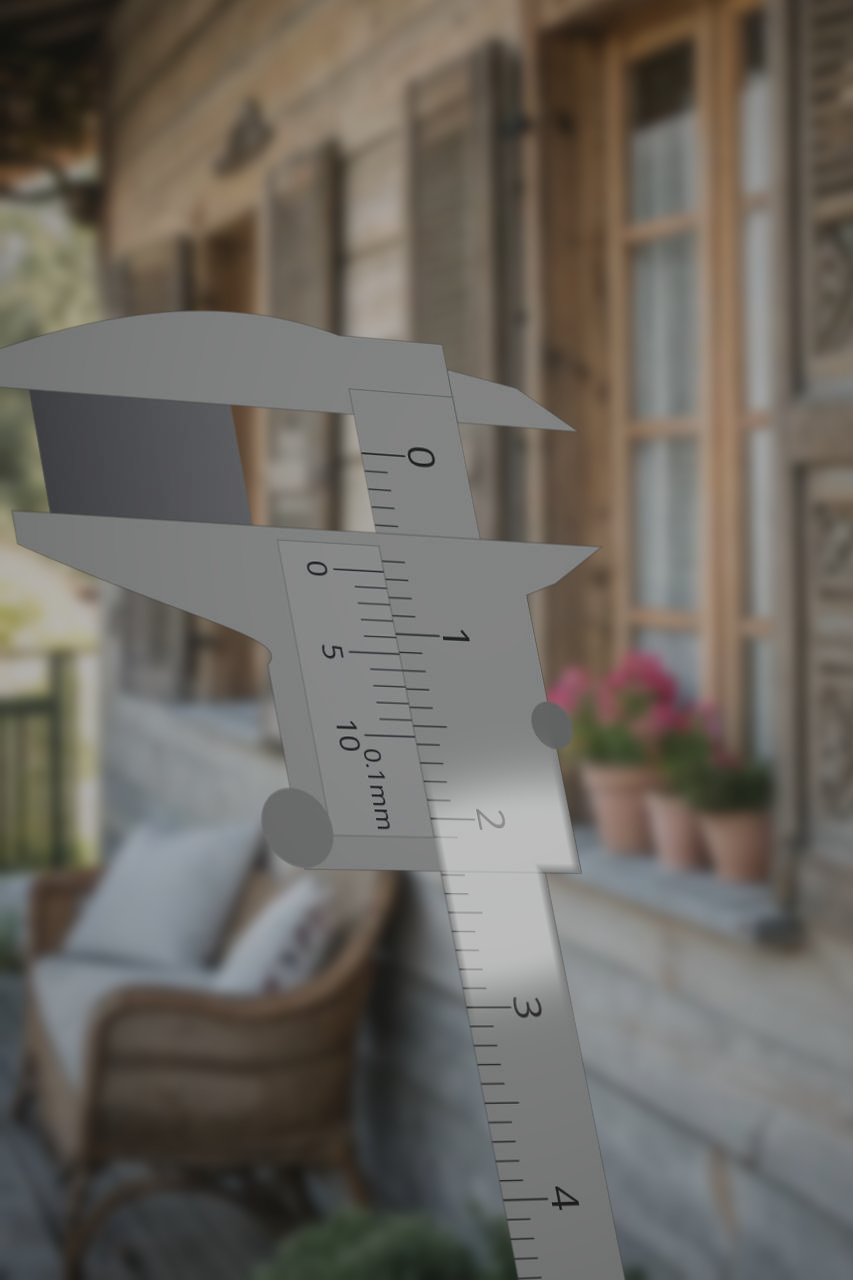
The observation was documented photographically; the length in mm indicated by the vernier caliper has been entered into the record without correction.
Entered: 6.6 mm
